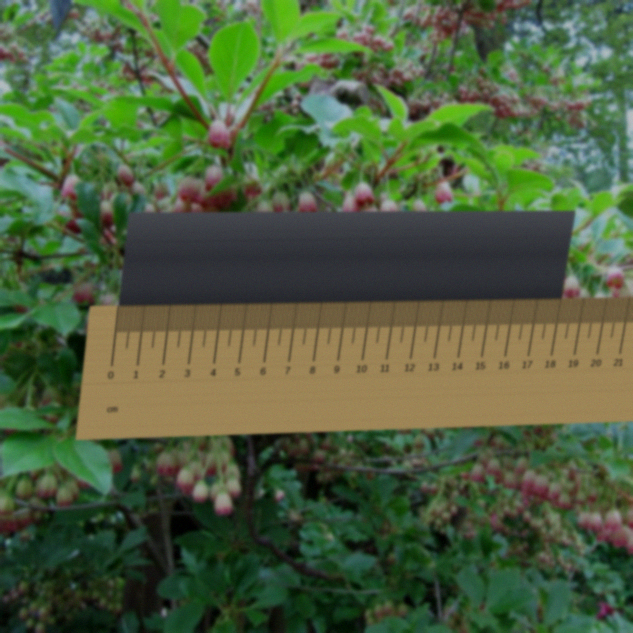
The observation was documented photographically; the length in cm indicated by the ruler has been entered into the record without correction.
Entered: 18 cm
